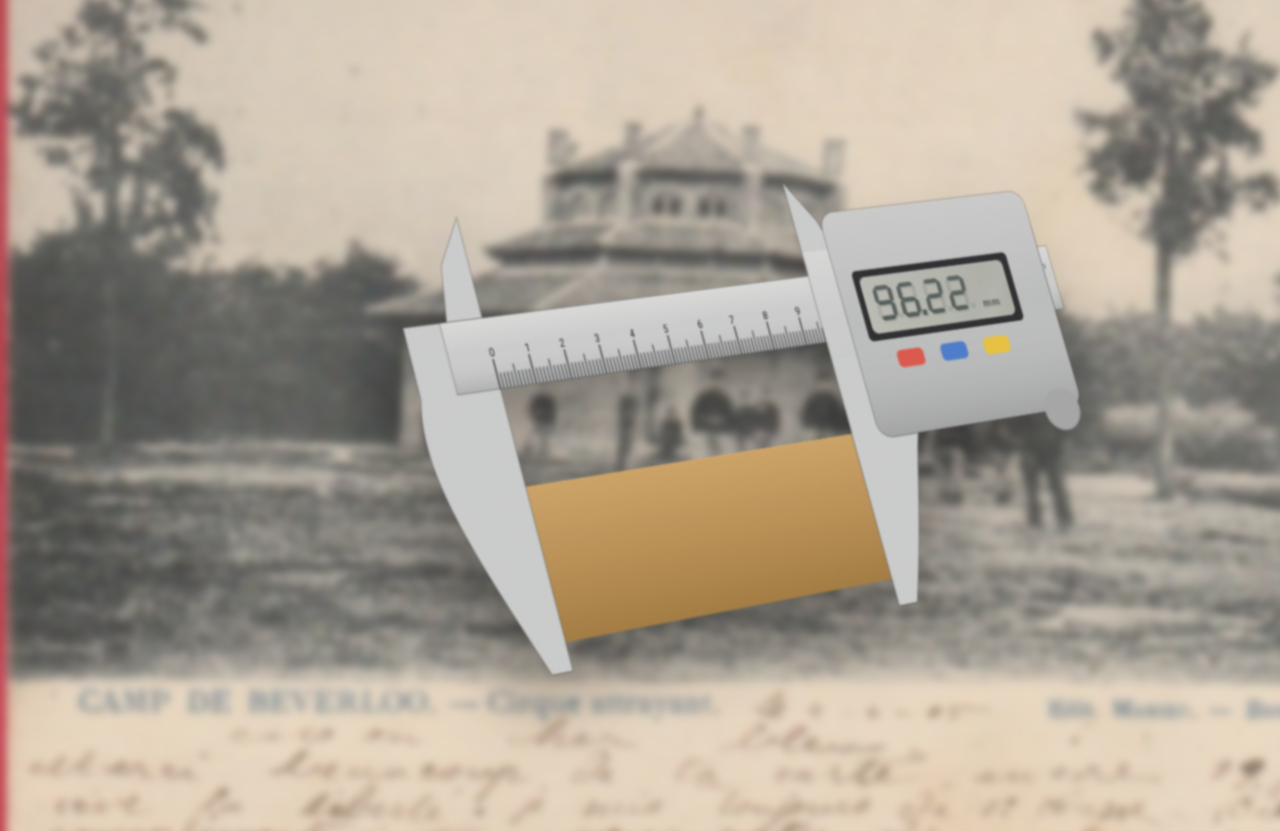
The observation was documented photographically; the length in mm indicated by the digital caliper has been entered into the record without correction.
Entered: 96.22 mm
